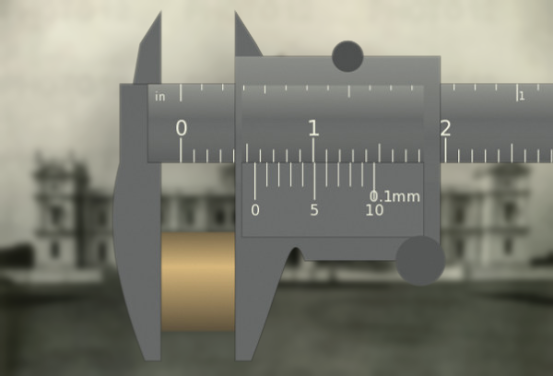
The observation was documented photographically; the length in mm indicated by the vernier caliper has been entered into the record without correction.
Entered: 5.6 mm
